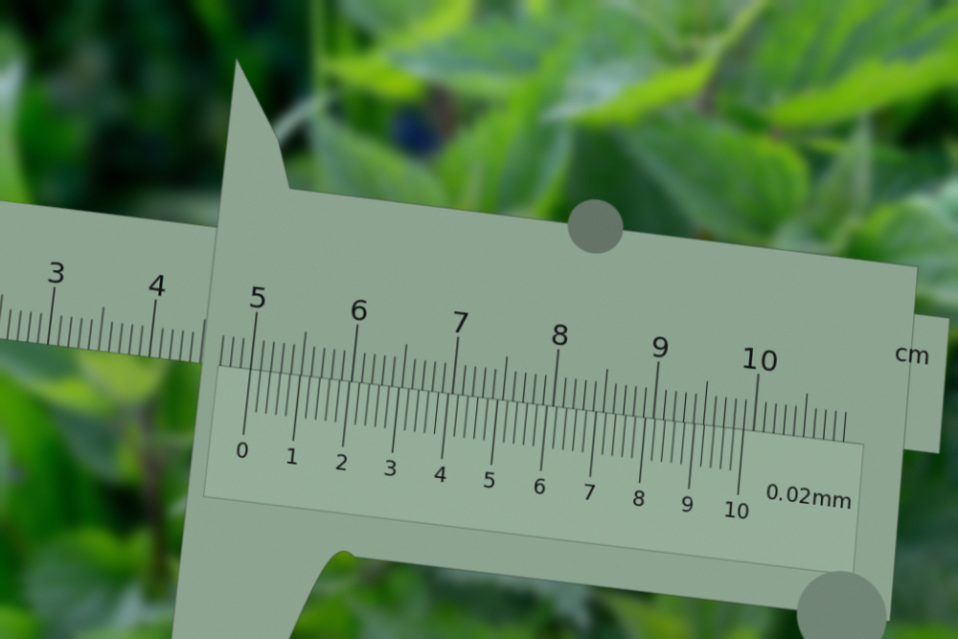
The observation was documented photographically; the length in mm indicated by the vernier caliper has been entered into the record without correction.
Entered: 50.0 mm
